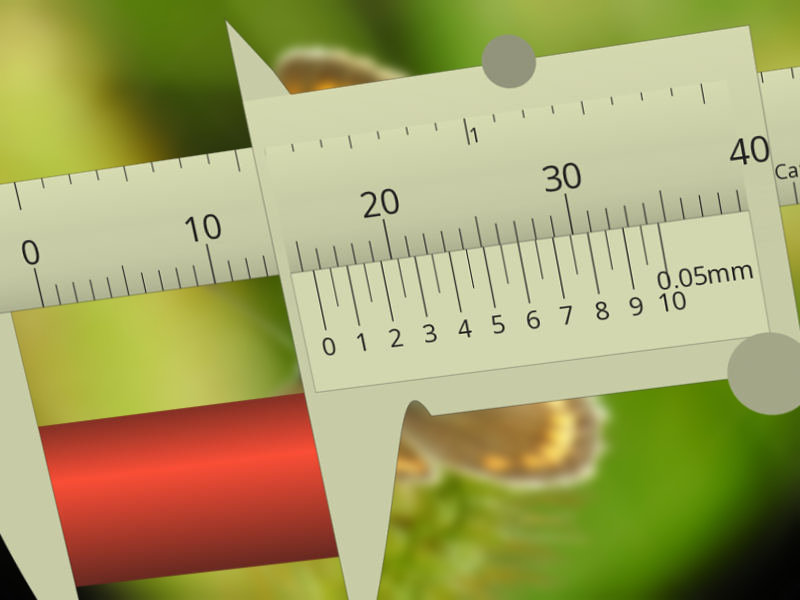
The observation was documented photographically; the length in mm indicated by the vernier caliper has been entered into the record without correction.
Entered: 15.6 mm
